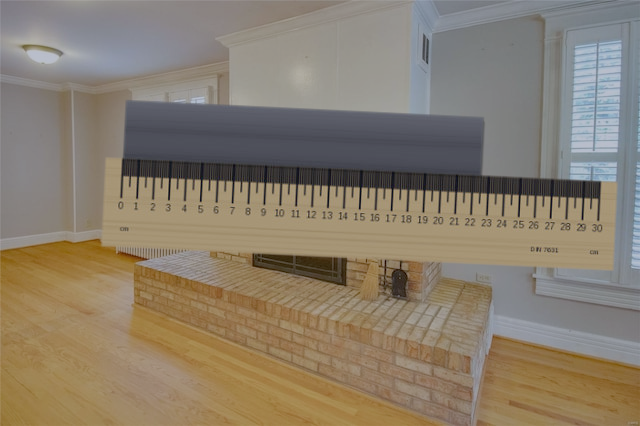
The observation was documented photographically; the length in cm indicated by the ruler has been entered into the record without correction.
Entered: 22.5 cm
